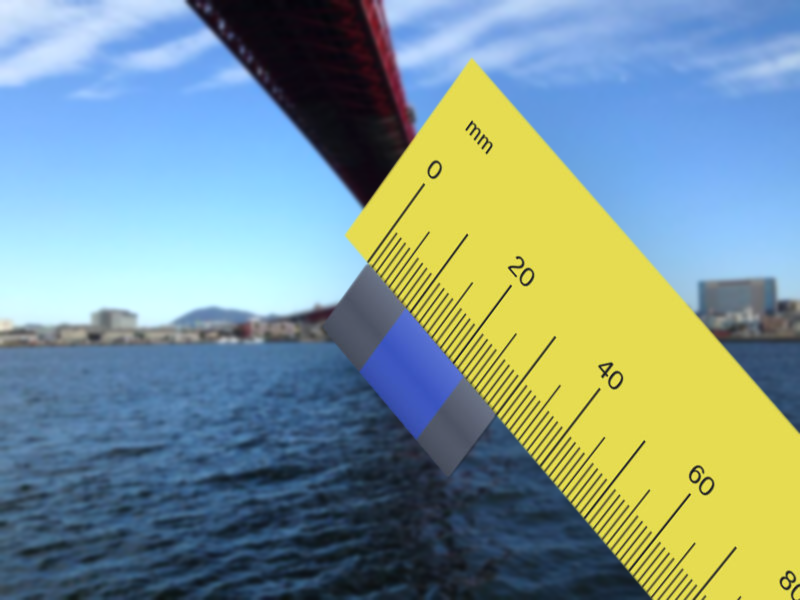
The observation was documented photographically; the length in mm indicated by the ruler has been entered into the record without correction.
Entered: 30 mm
